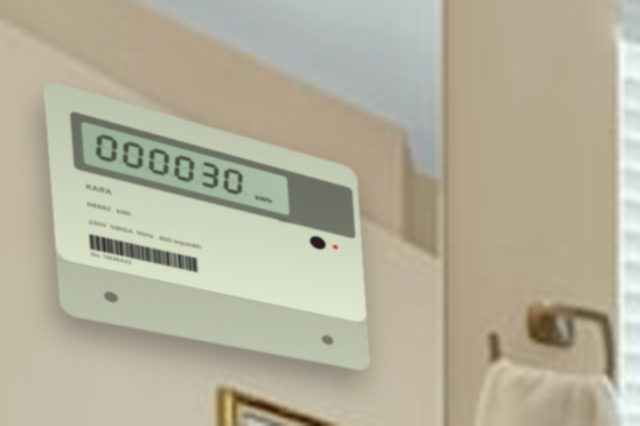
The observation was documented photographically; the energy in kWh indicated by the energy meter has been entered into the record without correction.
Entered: 30 kWh
